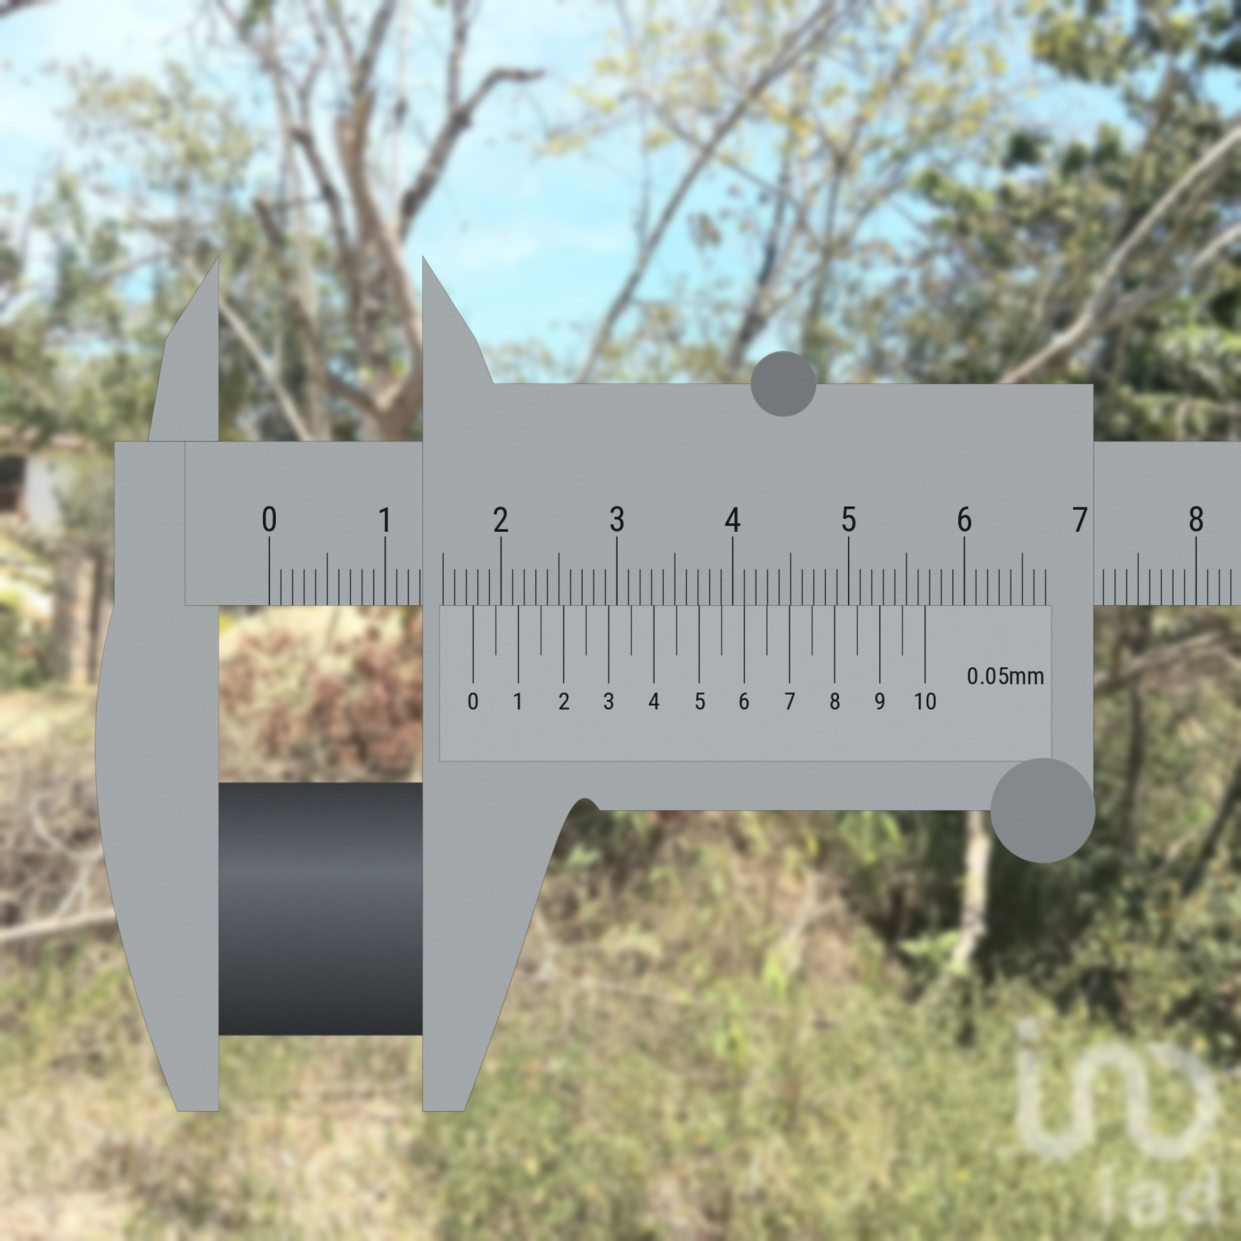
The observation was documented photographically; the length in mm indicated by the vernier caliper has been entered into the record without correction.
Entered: 17.6 mm
